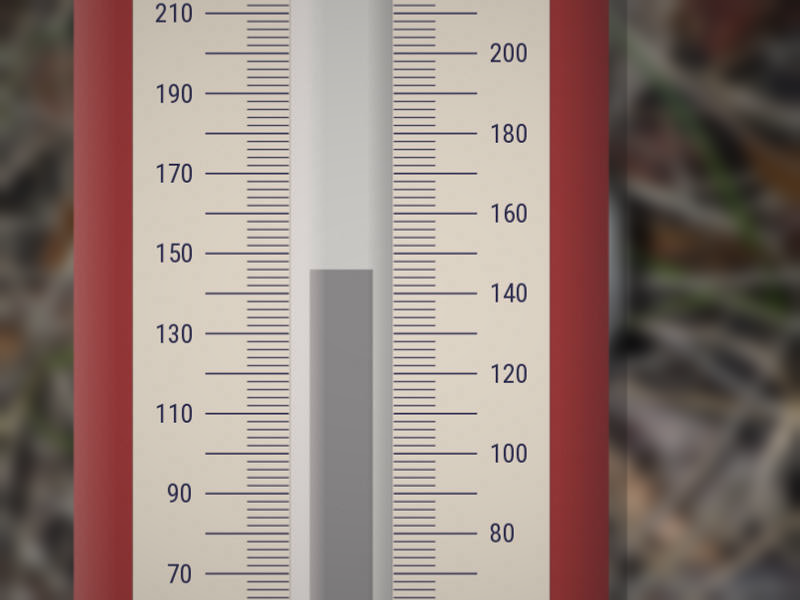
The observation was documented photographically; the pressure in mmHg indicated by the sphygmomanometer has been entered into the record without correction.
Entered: 146 mmHg
